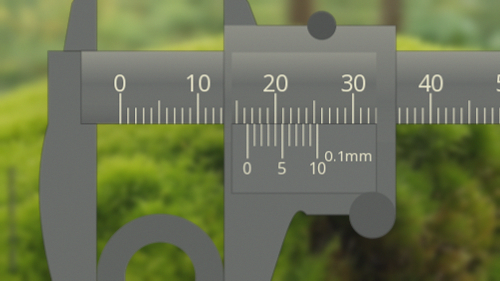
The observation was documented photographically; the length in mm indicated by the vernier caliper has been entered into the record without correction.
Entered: 16.4 mm
